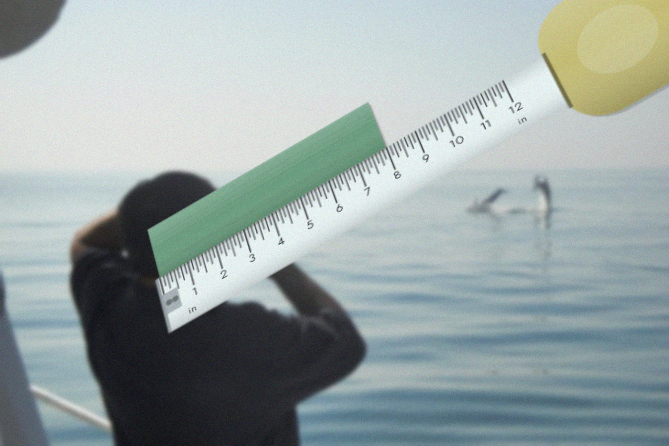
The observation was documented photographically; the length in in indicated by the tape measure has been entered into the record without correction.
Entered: 8 in
